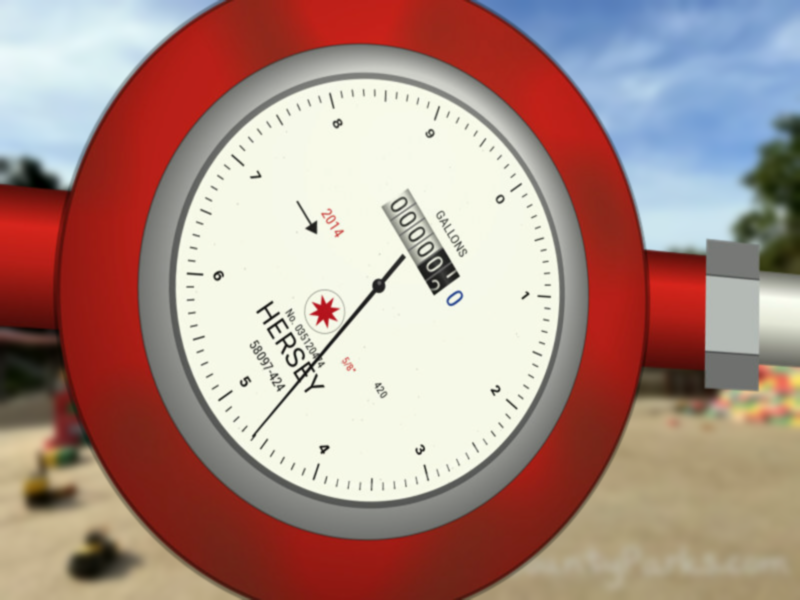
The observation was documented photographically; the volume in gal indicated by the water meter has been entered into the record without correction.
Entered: 14.6 gal
